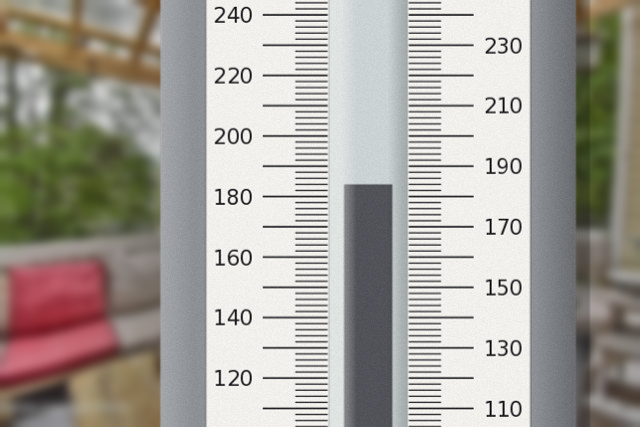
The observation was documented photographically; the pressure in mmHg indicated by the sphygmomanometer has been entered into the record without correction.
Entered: 184 mmHg
